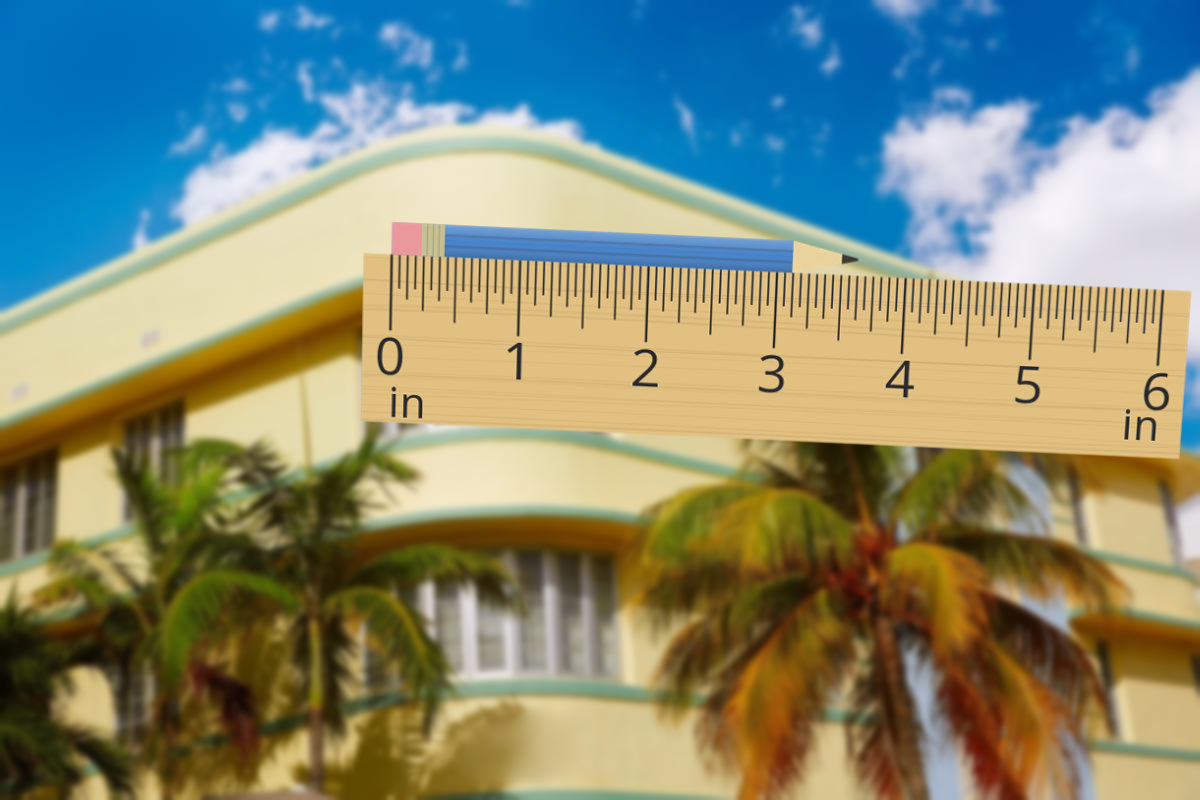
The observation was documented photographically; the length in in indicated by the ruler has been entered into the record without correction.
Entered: 3.625 in
